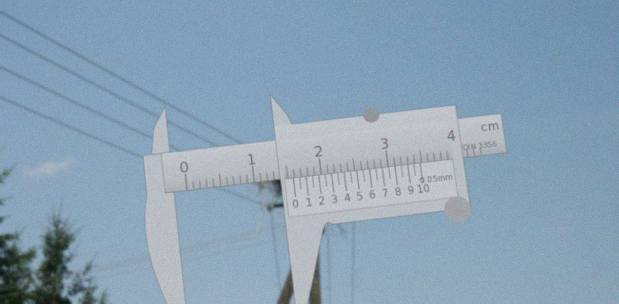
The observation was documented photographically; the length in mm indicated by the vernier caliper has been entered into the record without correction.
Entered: 15.8 mm
